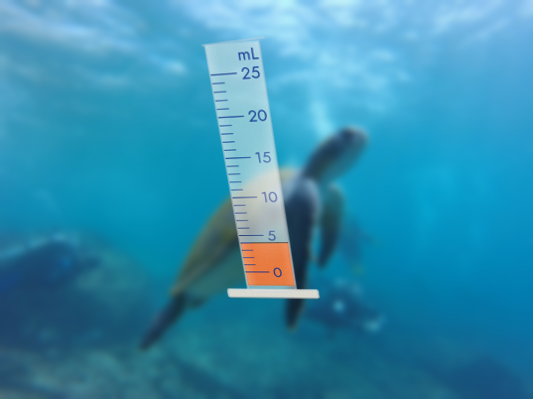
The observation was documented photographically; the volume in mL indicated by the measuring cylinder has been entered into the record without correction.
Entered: 4 mL
